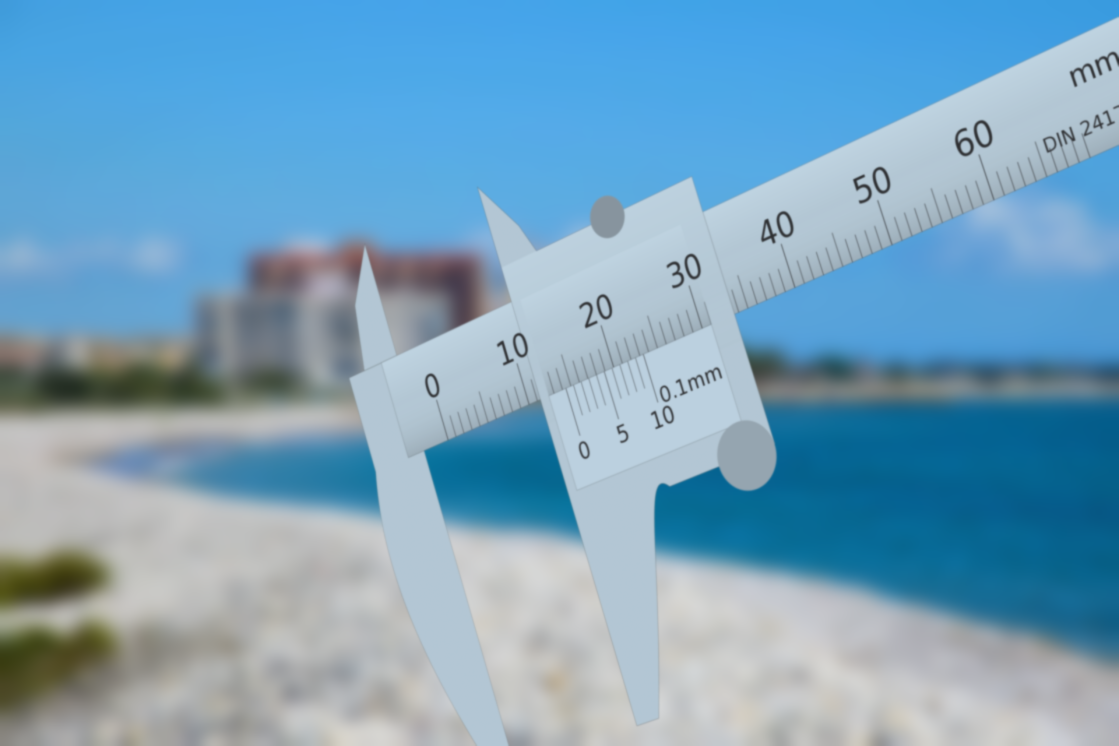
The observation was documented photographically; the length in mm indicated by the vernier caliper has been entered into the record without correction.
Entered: 14.4 mm
